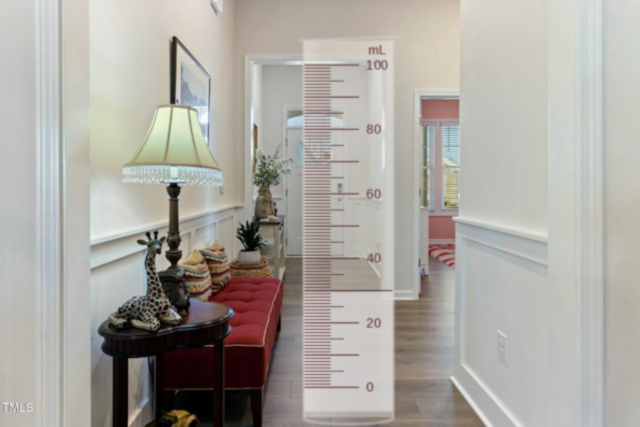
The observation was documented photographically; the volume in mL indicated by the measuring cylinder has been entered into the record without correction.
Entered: 30 mL
